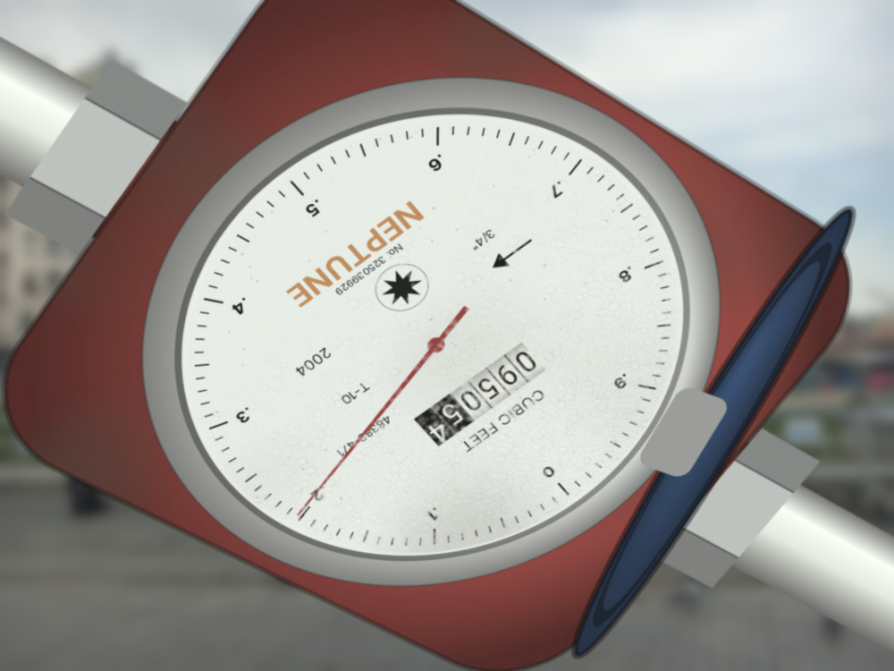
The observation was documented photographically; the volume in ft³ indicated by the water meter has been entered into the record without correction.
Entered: 95054.20 ft³
